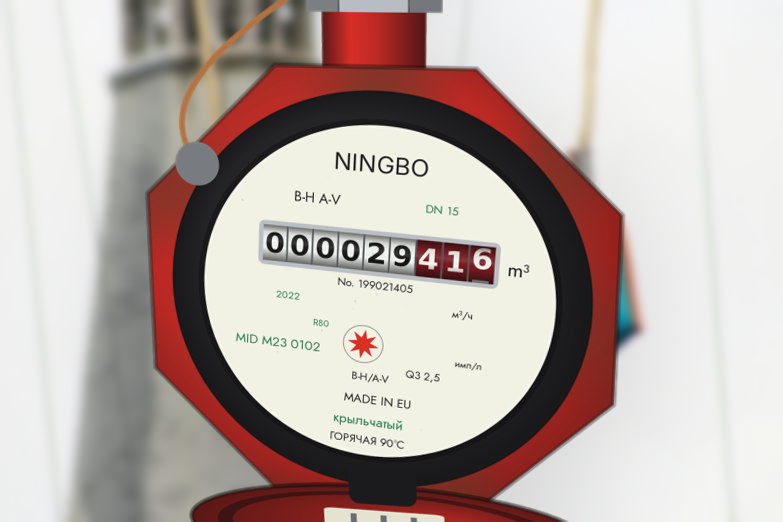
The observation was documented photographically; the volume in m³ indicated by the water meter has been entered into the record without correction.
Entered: 29.416 m³
